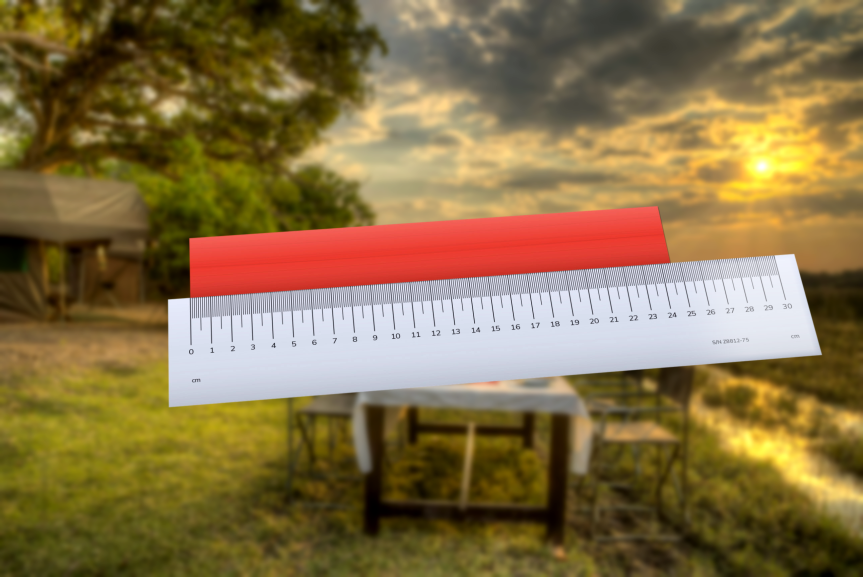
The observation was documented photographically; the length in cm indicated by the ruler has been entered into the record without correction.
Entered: 24.5 cm
